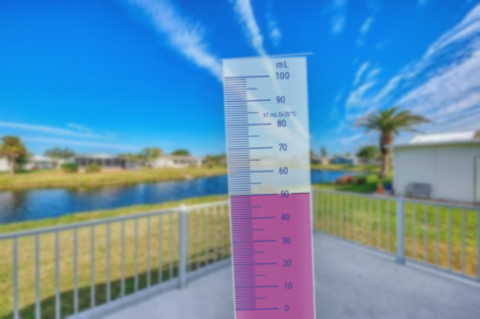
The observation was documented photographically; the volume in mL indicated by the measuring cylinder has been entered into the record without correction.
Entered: 50 mL
